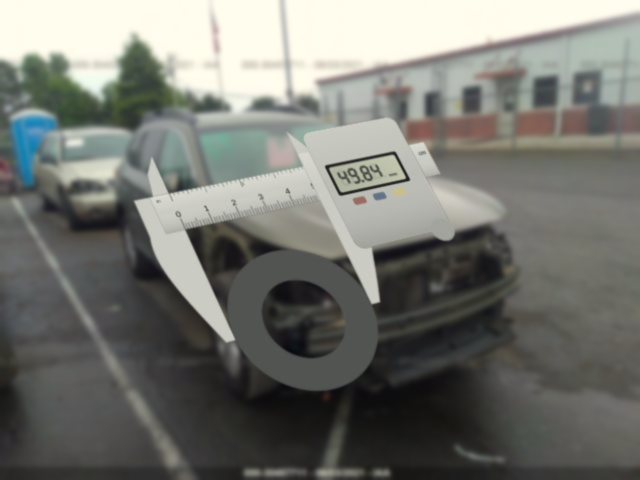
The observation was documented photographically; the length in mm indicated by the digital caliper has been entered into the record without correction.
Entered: 49.84 mm
